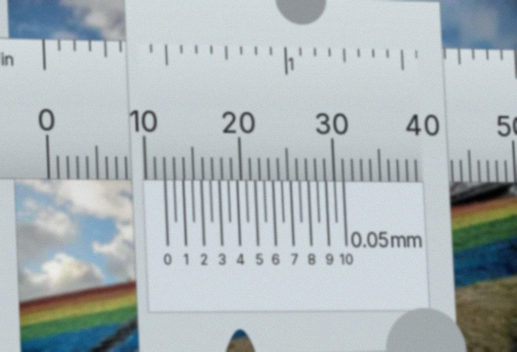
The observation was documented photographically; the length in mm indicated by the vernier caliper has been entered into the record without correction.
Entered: 12.0 mm
